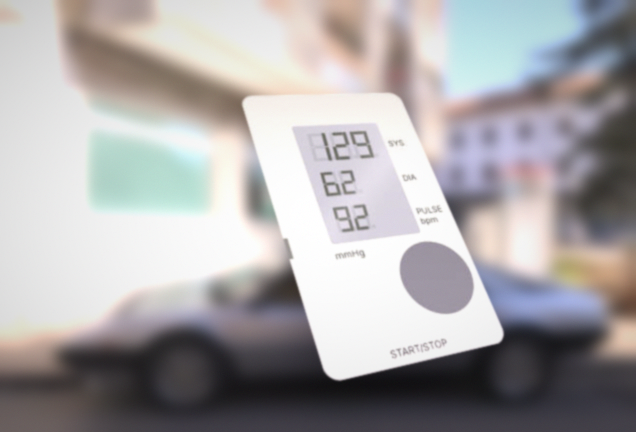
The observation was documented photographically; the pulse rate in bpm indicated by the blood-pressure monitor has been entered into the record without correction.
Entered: 92 bpm
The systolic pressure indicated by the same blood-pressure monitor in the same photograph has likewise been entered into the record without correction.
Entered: 129 mmHg
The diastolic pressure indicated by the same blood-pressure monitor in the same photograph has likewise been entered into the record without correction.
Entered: 62 mmHg
